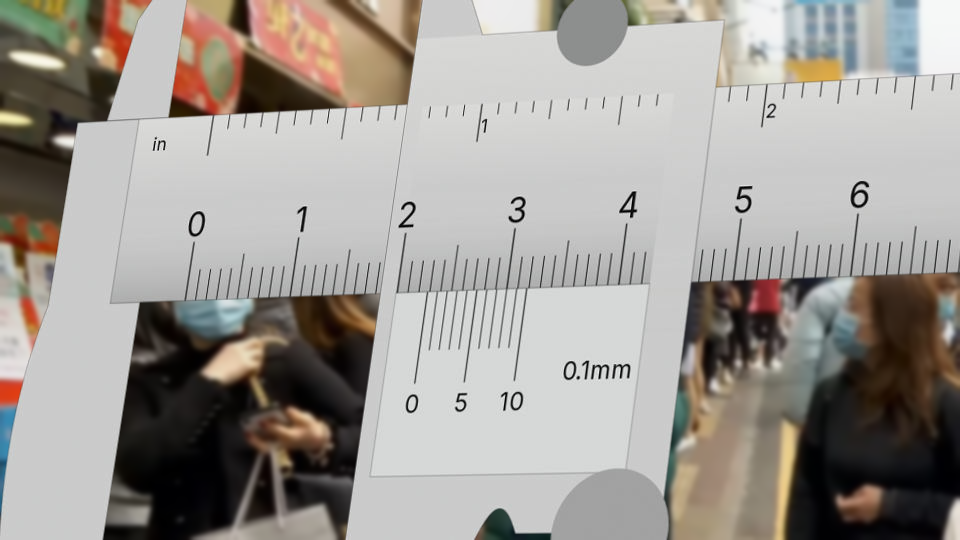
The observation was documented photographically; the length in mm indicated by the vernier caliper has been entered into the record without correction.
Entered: 22.8 mm
